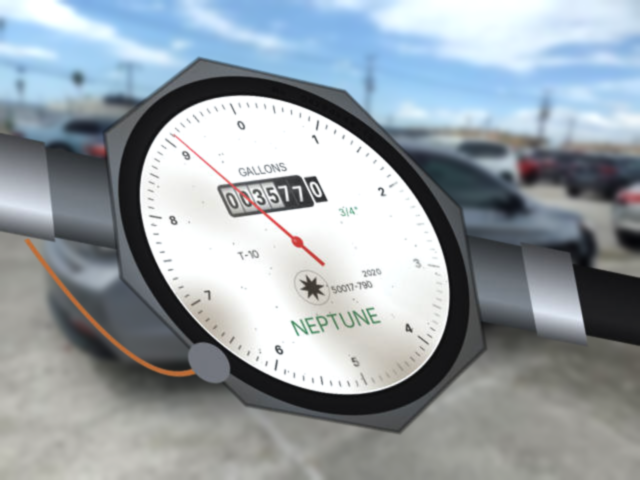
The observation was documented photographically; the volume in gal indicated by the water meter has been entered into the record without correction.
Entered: 35769.1 gal
